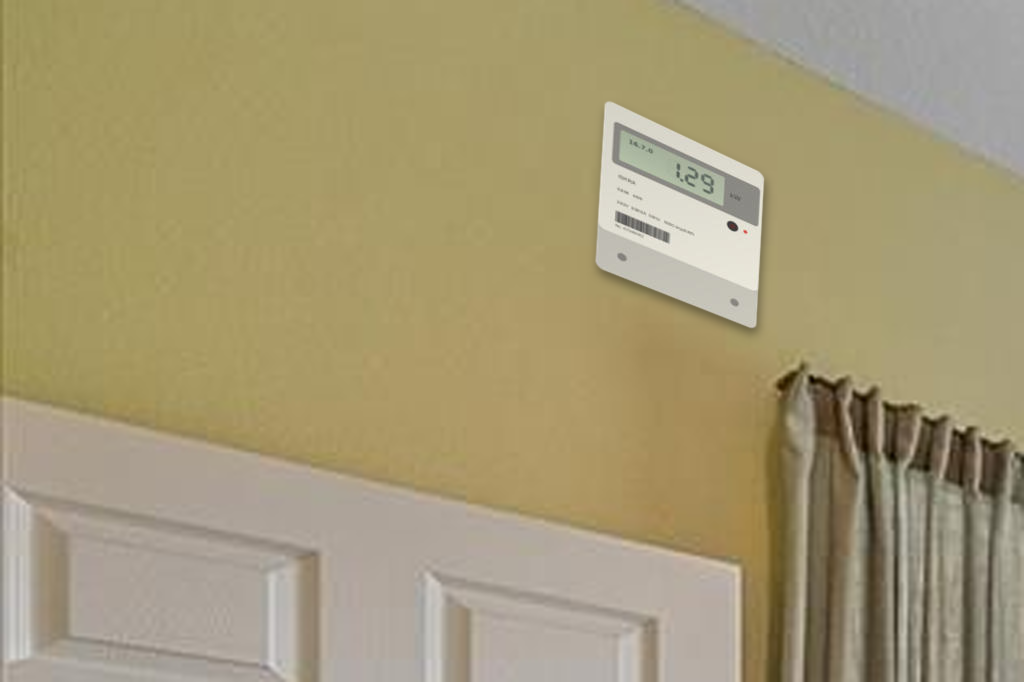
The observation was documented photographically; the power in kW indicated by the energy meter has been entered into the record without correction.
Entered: 1.29 kW
